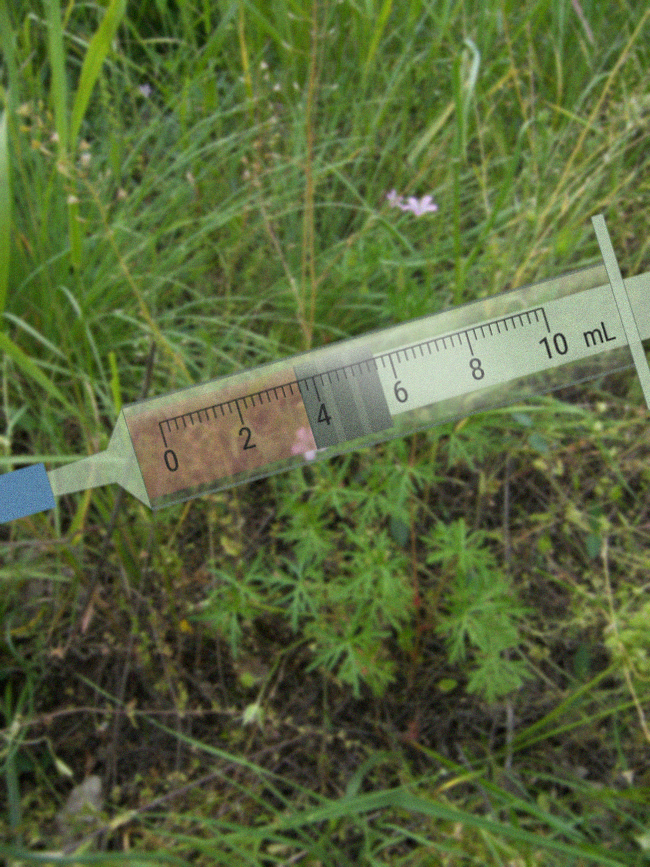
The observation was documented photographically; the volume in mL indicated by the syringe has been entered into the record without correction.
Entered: 3.6 mL
